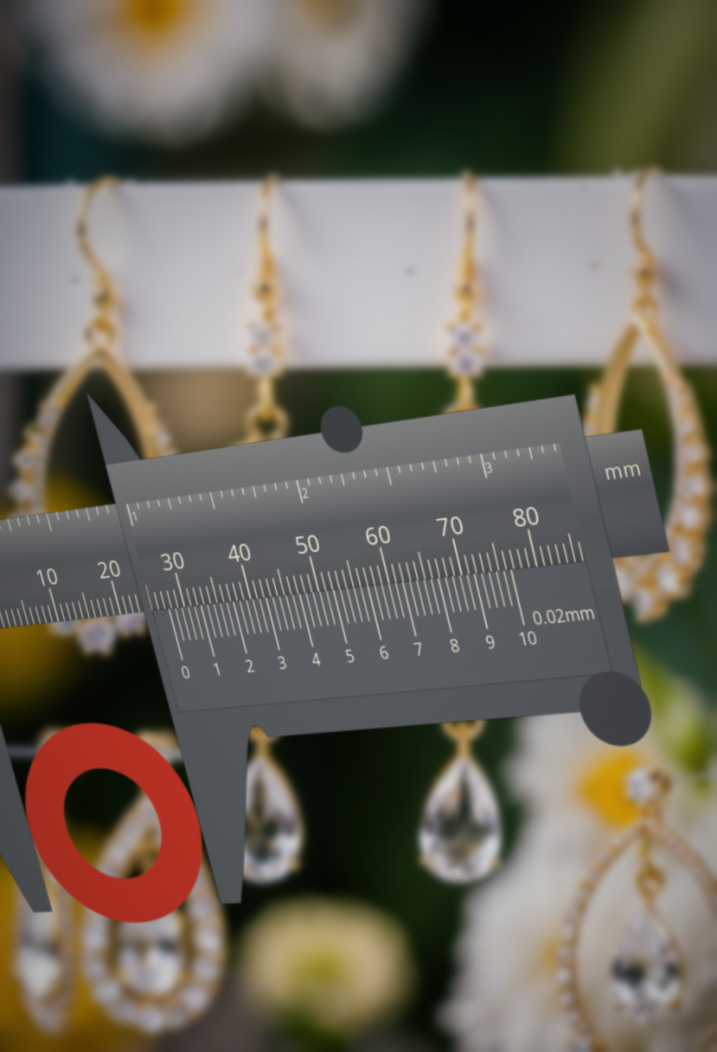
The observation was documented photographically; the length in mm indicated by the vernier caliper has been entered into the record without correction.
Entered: 27.6 mm
